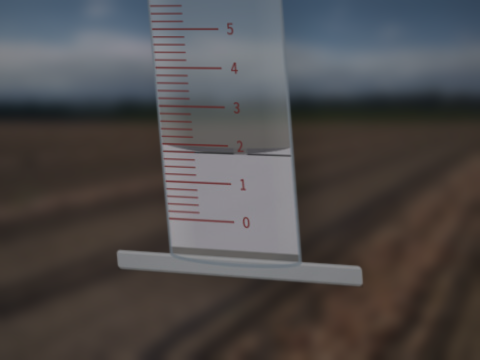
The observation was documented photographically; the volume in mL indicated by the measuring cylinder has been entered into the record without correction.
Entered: 1.8 mL
